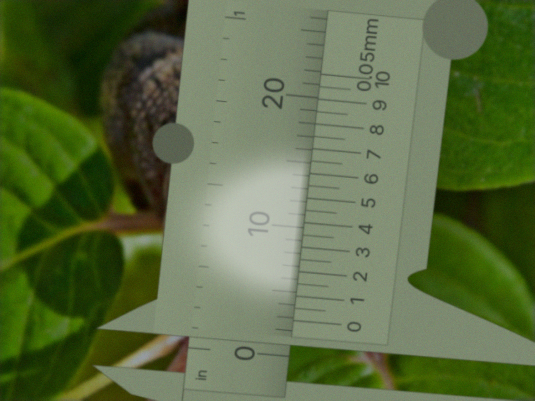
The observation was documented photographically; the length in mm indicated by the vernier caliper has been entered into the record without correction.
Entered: 2.8 mm
